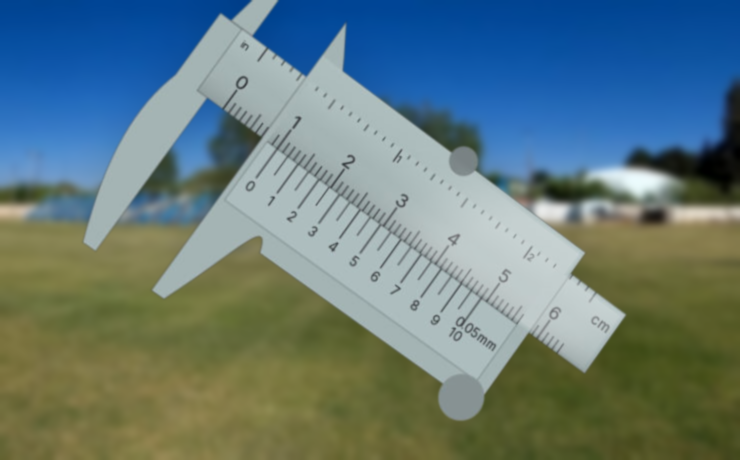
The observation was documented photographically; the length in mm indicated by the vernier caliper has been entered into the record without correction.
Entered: 10.0 mm
